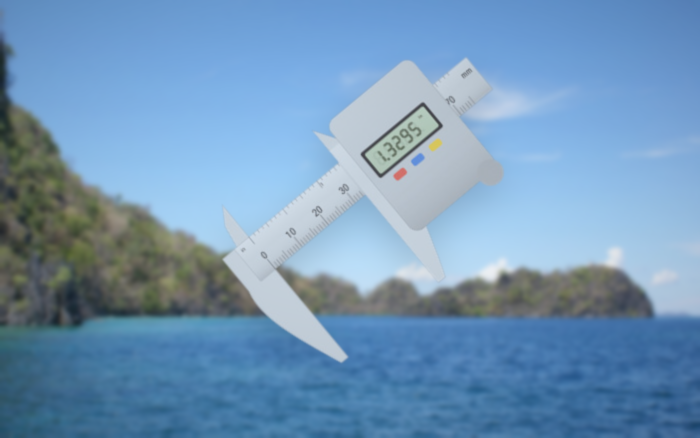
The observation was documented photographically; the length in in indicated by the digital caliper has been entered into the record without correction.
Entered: 1.3295 in
